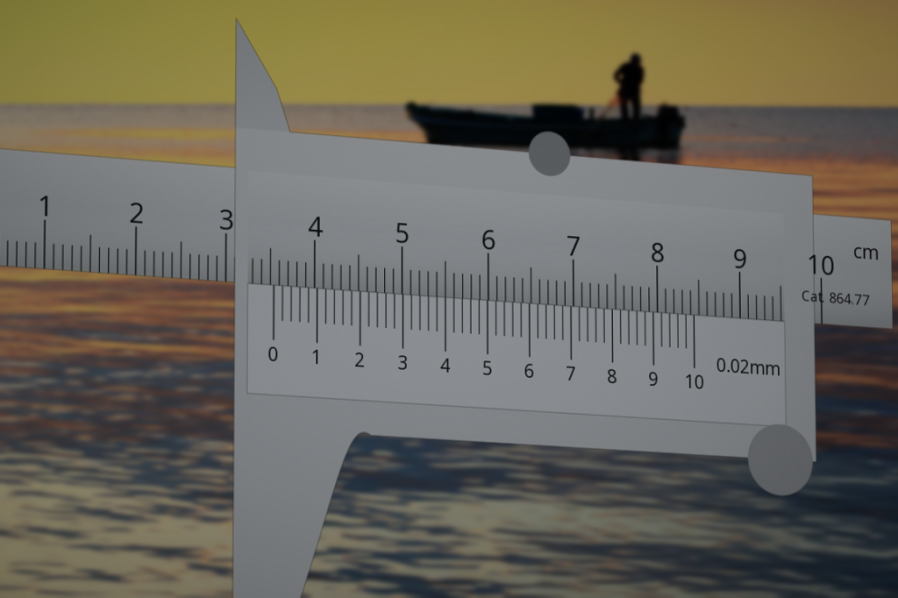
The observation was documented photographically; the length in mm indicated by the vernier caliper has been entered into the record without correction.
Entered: 35.4 mm
